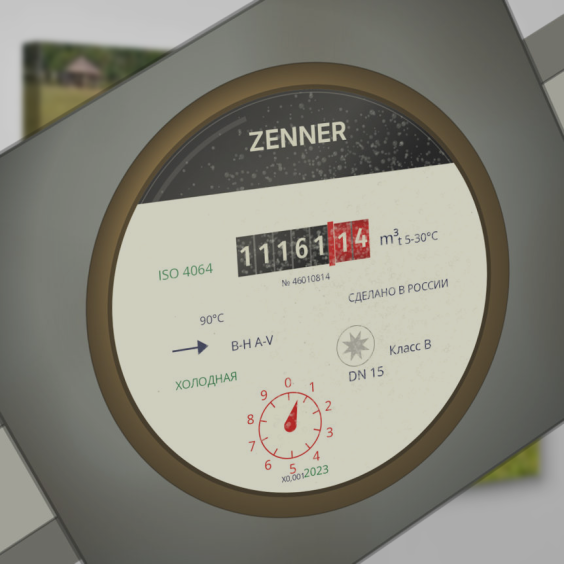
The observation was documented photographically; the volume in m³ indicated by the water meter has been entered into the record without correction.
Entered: 11161.140 m³
